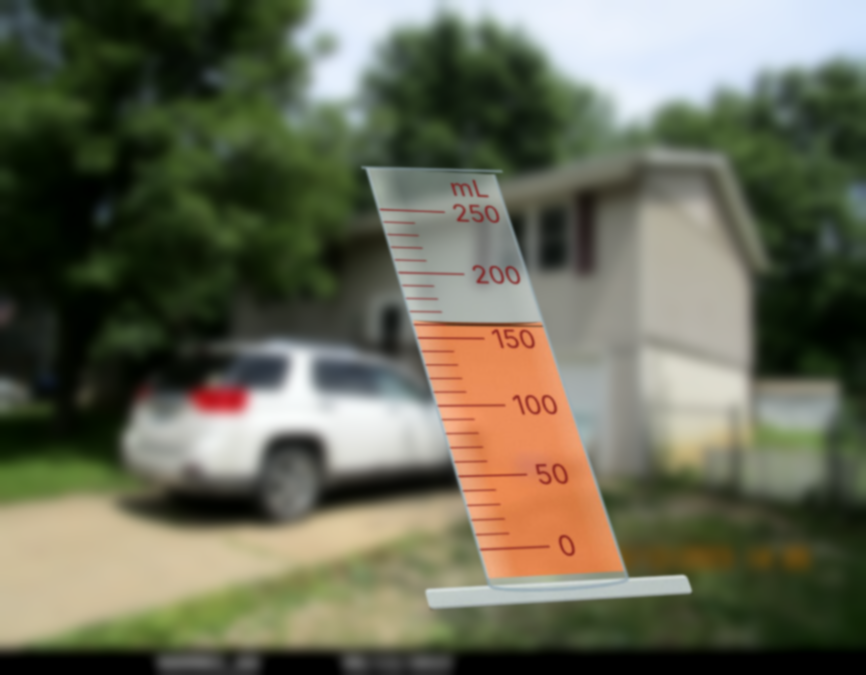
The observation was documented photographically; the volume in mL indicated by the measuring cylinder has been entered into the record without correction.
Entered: 160 mL
